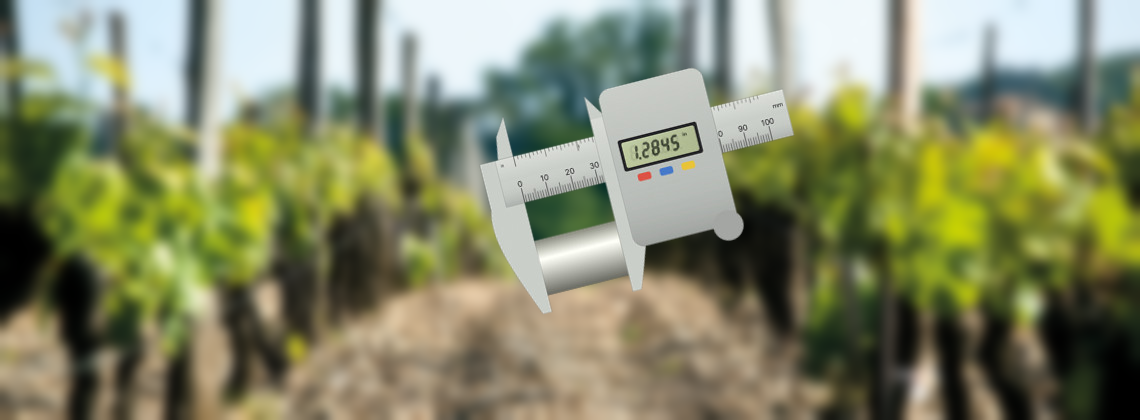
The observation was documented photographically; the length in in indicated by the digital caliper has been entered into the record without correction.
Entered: 1.2845 in
